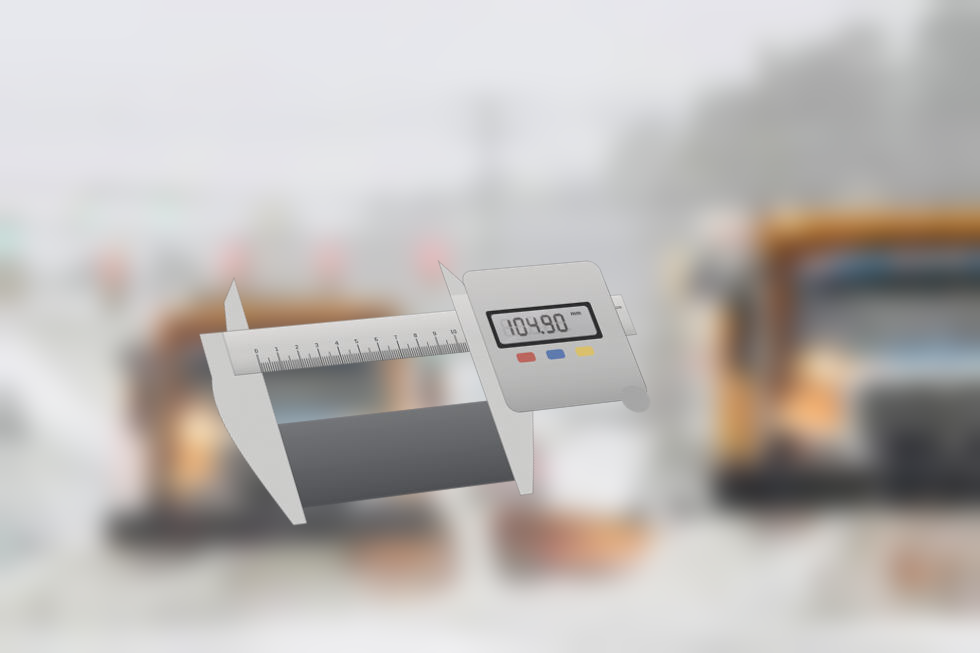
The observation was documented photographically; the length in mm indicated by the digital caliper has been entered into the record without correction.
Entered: 104.90 mm
